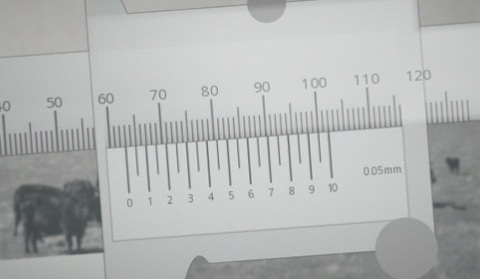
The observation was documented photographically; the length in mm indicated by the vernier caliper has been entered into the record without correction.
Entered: 63.0 mm
